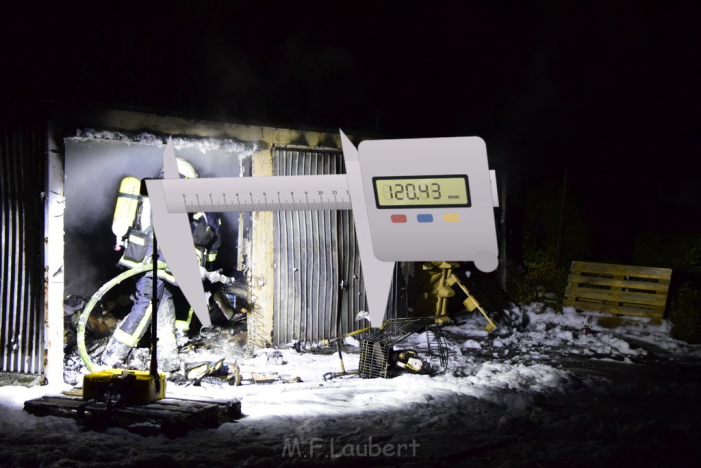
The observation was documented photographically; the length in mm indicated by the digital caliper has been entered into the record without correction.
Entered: 120.43 mm
